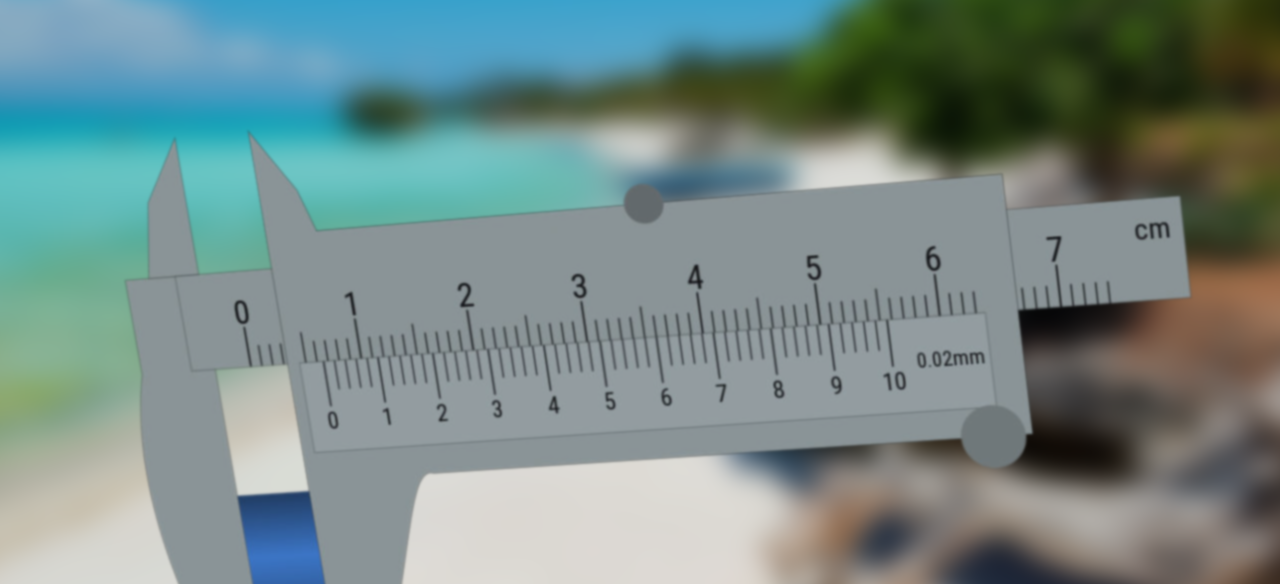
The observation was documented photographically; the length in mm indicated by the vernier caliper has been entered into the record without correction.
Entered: 6.6 mm
